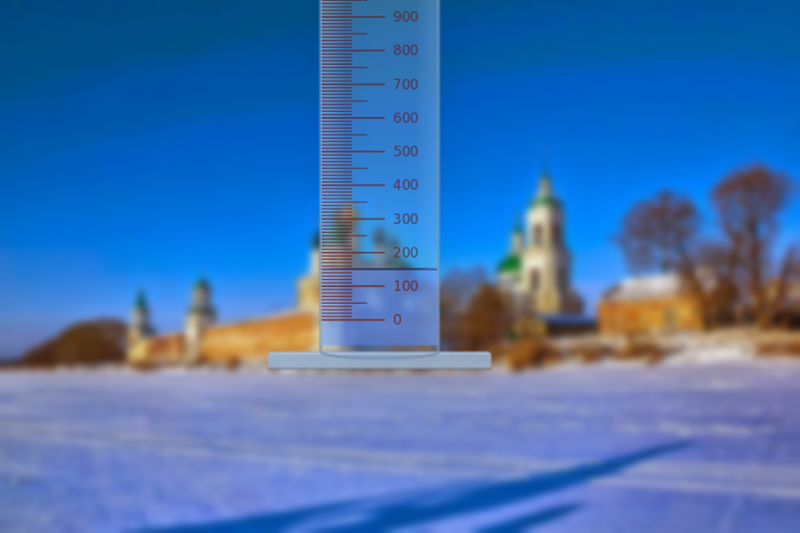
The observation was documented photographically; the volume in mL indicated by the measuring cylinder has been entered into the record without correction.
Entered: 150 mL
